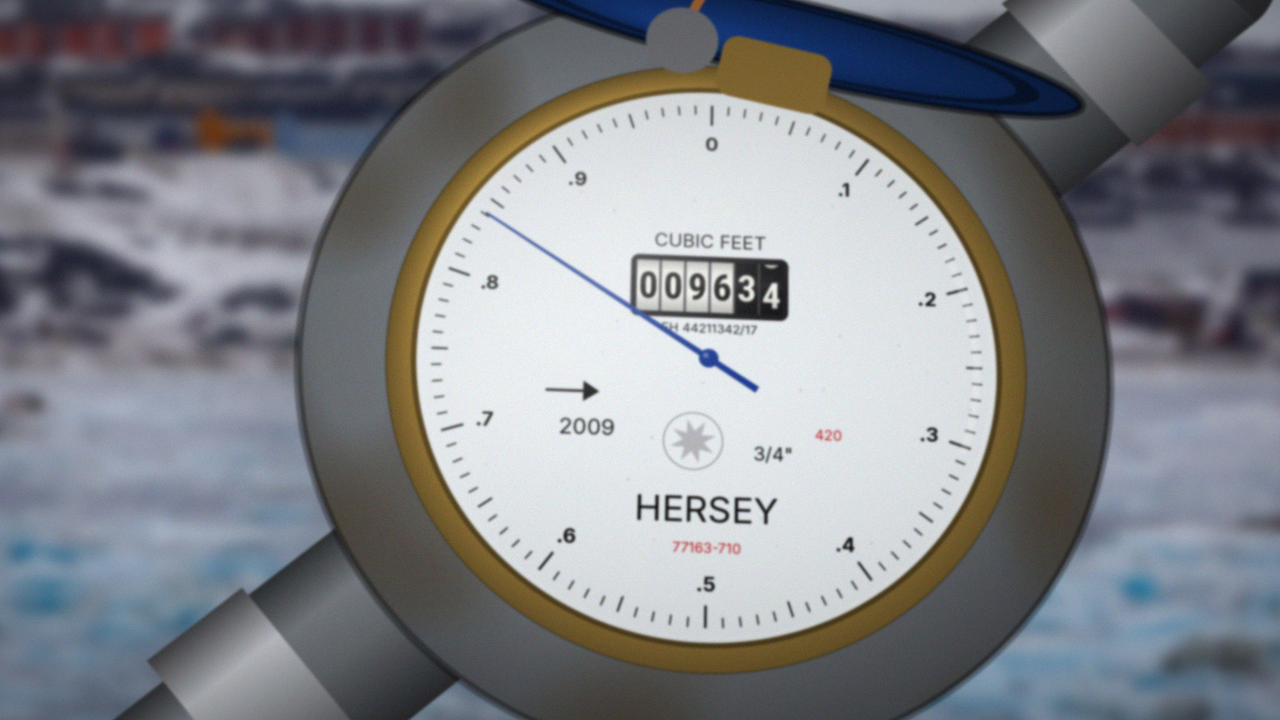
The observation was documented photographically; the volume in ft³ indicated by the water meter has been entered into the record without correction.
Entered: 9633.84 ft³
